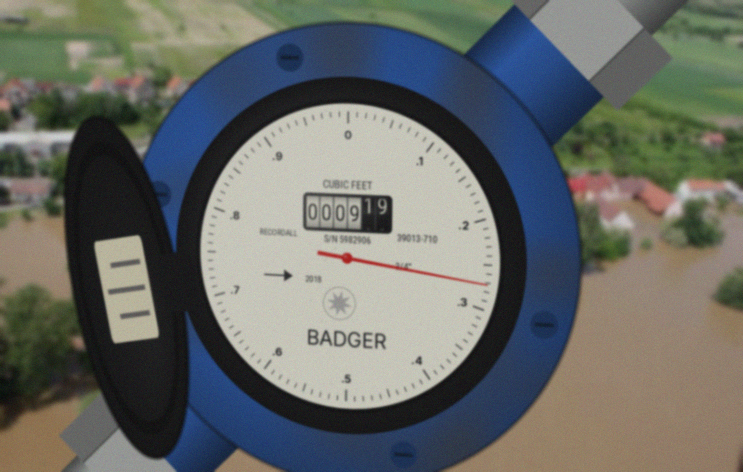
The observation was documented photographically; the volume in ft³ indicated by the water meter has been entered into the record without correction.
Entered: 919.27 ft³
